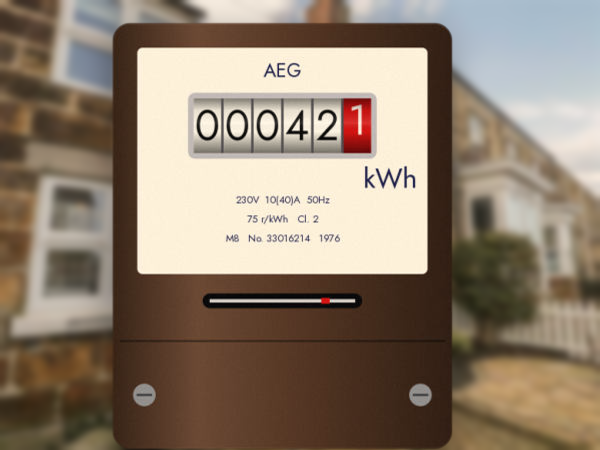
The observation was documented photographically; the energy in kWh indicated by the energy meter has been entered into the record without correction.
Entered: 42.1 kWh
